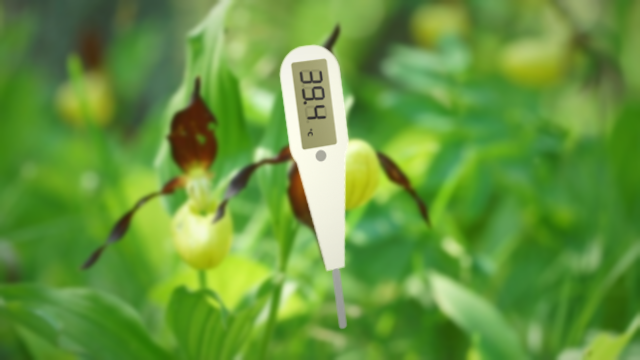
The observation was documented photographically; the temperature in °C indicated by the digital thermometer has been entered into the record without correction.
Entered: 39.4 °C
